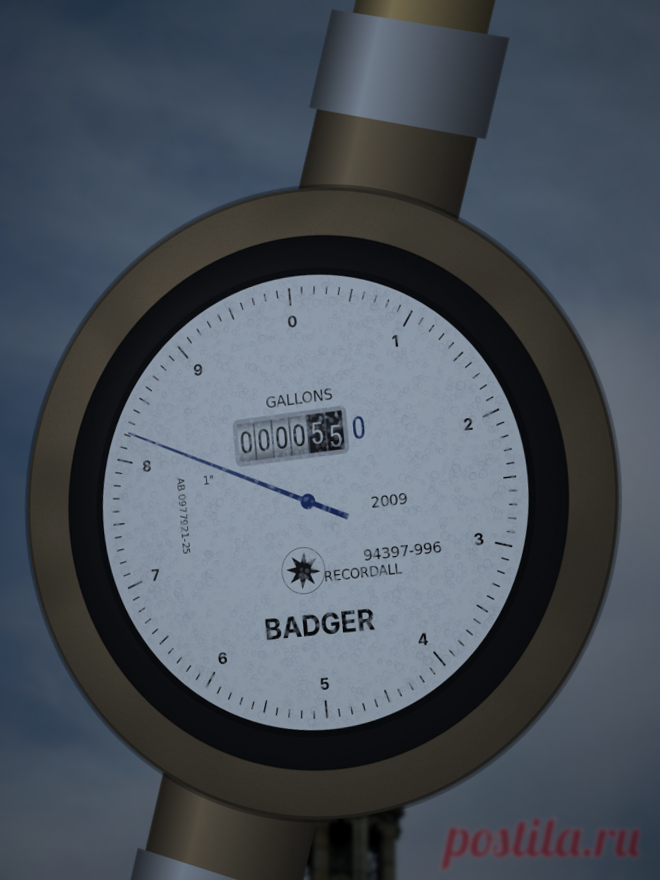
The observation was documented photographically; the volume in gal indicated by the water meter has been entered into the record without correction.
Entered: 548.2 gal
